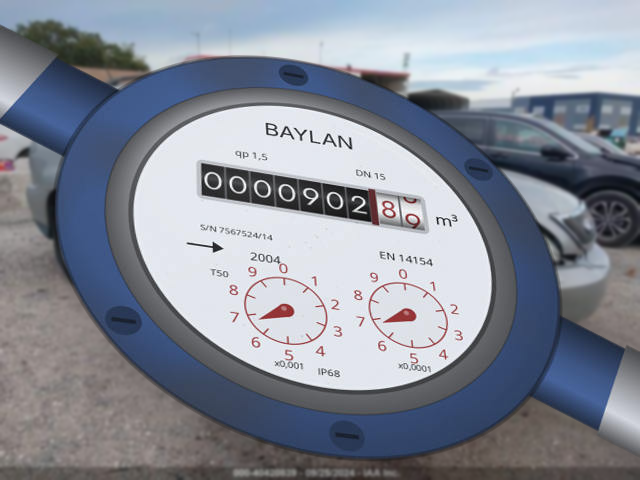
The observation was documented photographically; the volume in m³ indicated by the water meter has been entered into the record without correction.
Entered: 902.8866 m³
